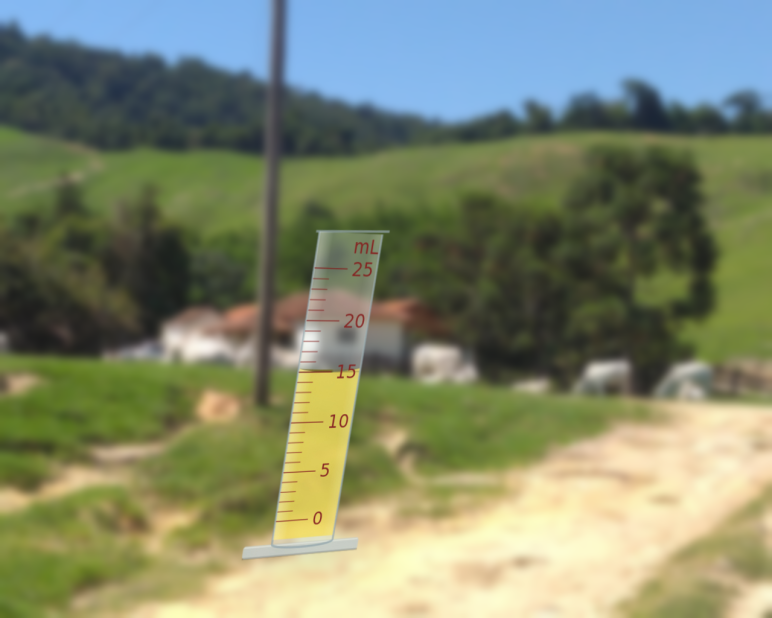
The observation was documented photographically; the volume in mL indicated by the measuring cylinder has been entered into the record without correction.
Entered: 15 mL
